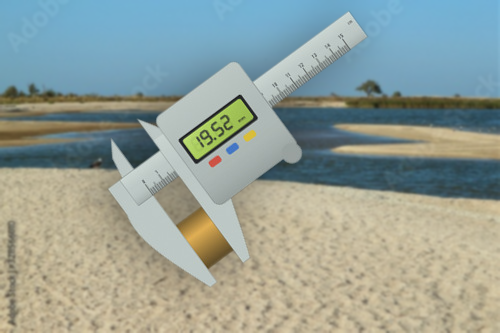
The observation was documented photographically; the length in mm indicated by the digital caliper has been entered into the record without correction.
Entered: 19.52 mm
